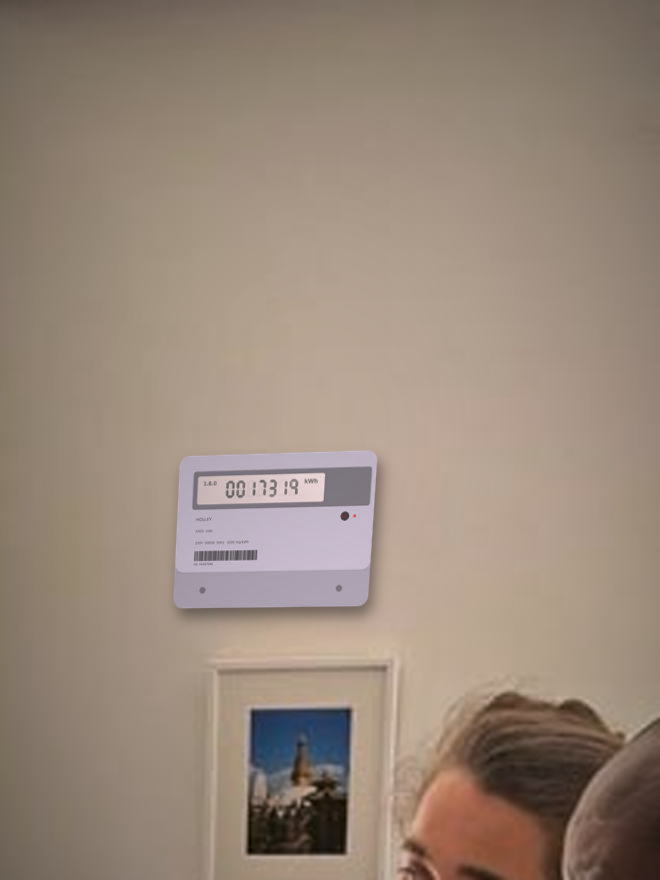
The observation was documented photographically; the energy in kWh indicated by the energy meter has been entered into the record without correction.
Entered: 17319 kWh
